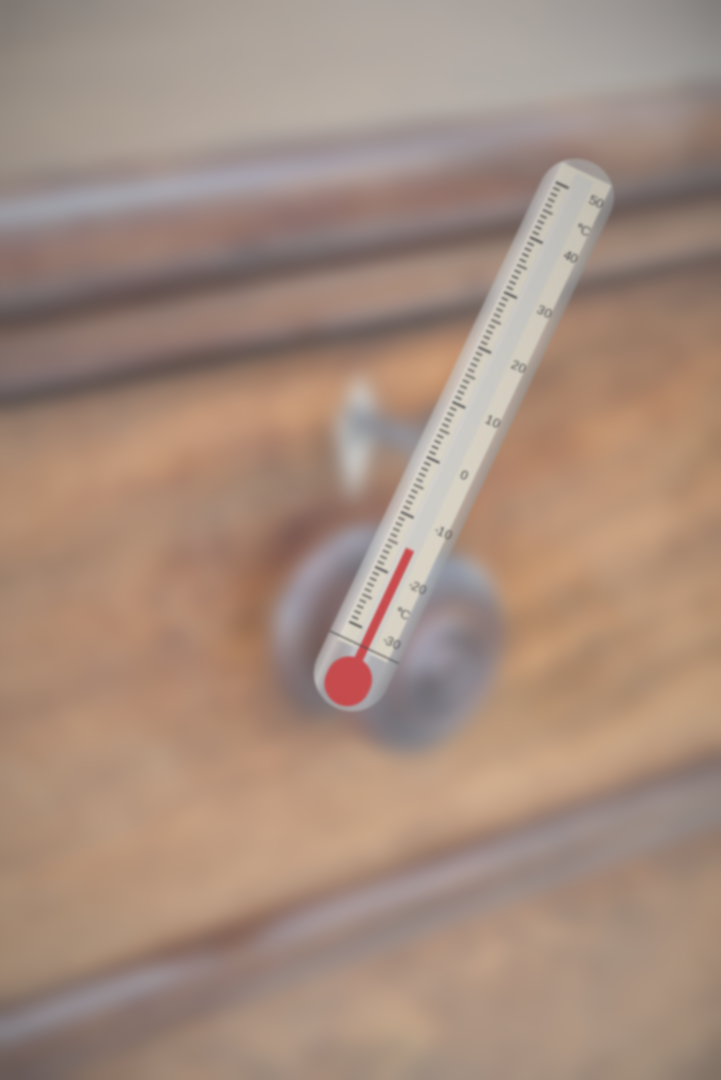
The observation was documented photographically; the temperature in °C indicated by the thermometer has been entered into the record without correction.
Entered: -15 °C
